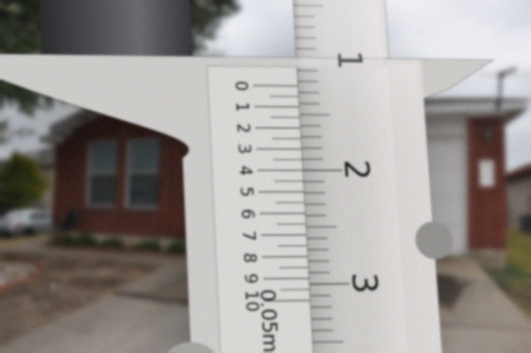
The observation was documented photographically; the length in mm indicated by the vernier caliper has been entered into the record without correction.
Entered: 12.4 mm
